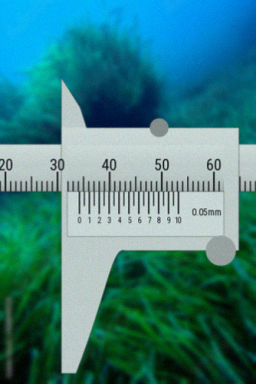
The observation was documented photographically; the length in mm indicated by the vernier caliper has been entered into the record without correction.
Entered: 34.2 mm
